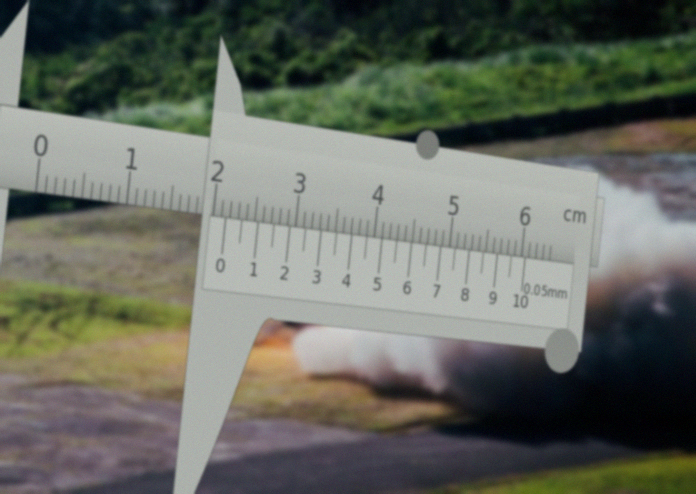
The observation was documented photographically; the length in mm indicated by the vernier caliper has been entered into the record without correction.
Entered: 21.5 mm
